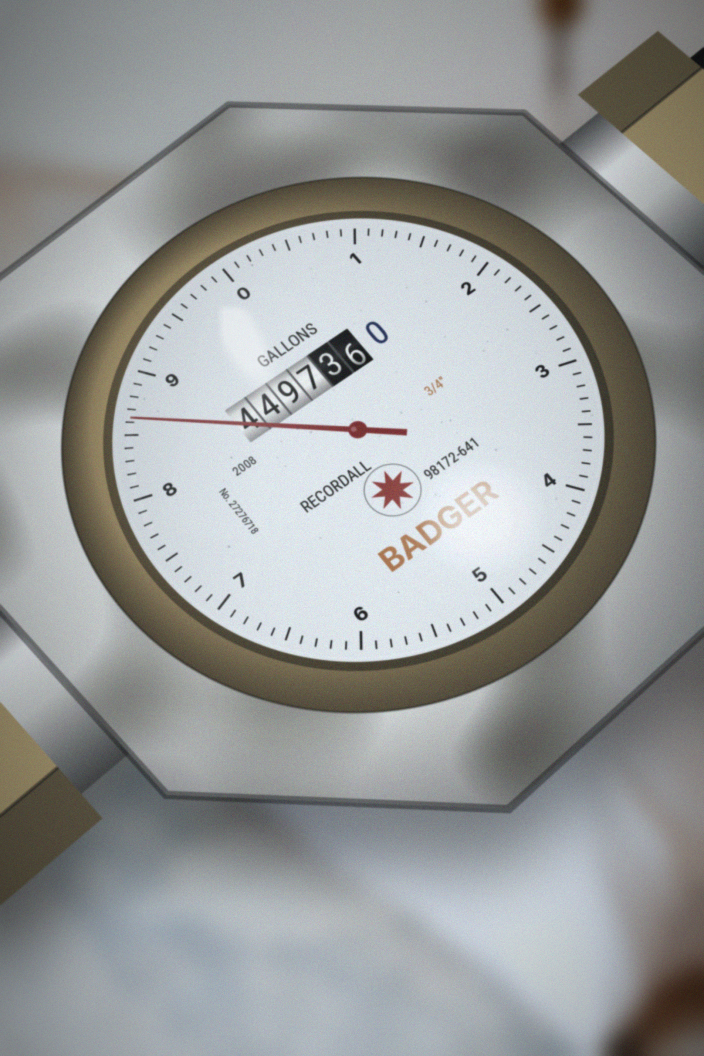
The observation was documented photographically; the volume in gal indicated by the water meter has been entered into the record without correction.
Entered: 4497358.6 gal
